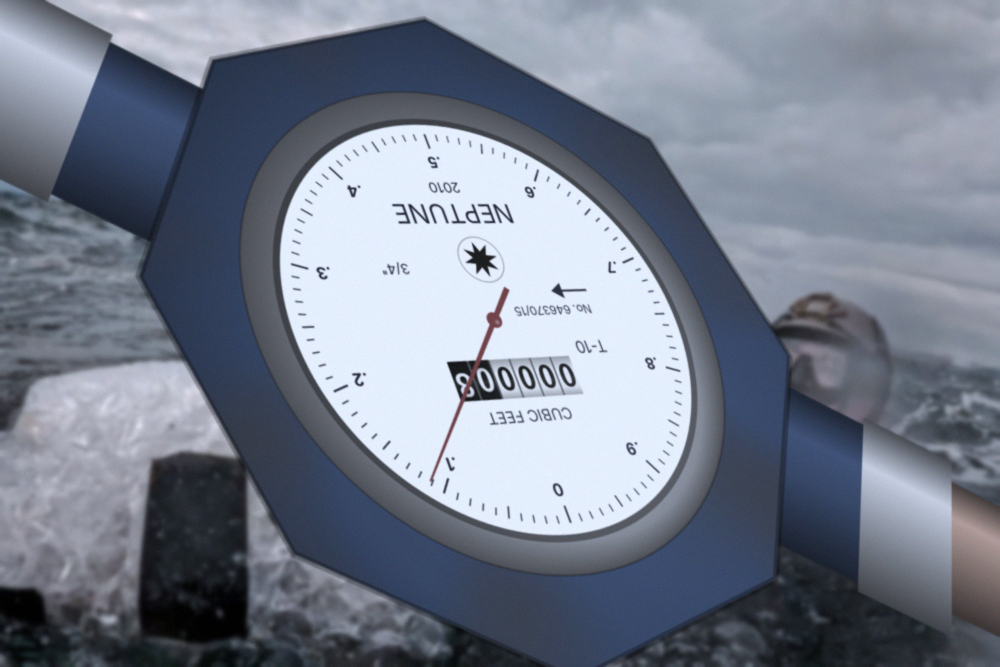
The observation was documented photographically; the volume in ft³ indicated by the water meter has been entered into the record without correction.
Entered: 8.11 ft³
